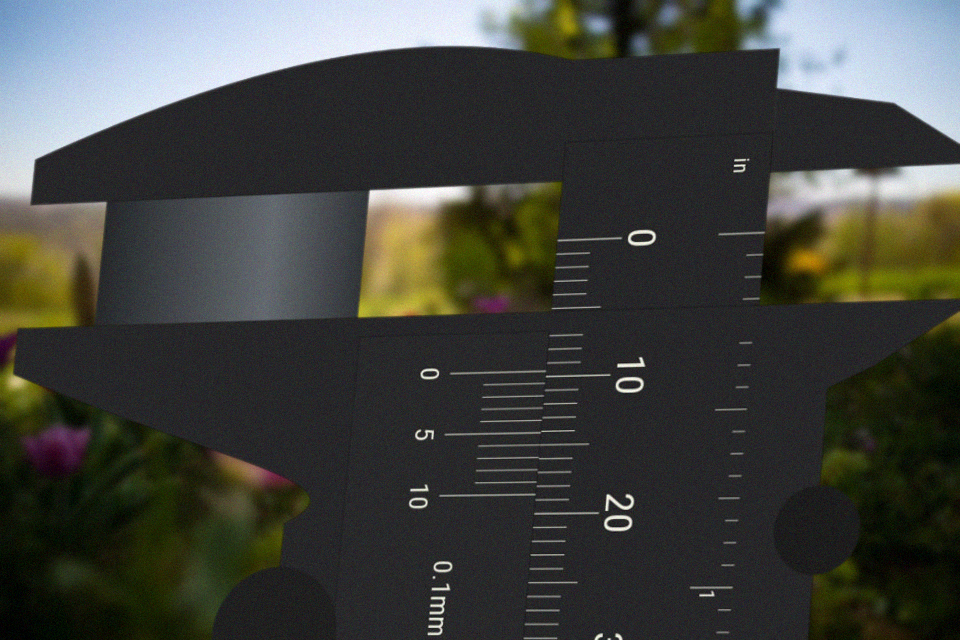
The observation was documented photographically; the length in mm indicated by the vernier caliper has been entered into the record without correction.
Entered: 9.6 mm
